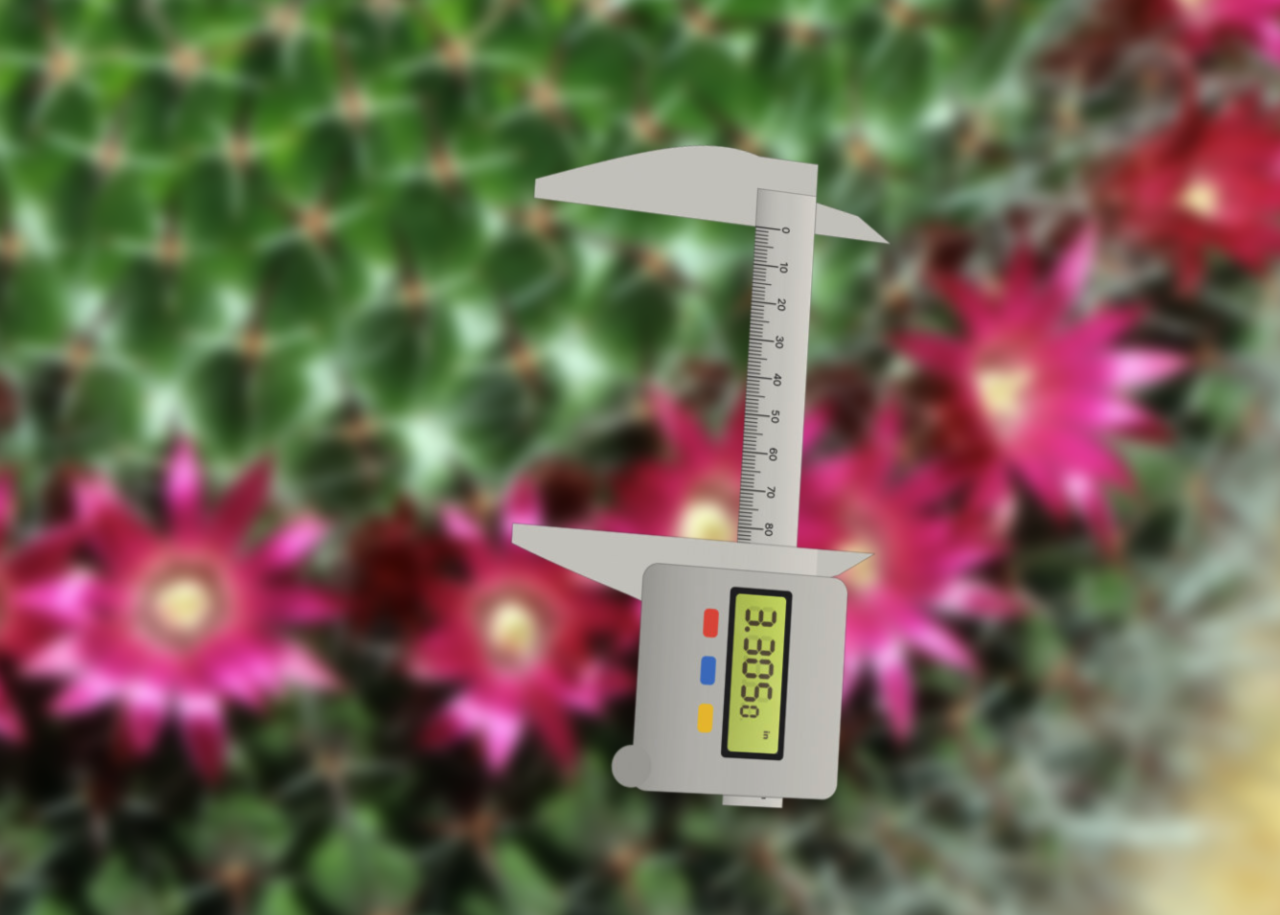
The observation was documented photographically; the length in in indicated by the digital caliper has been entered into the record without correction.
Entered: 3.3050 in
